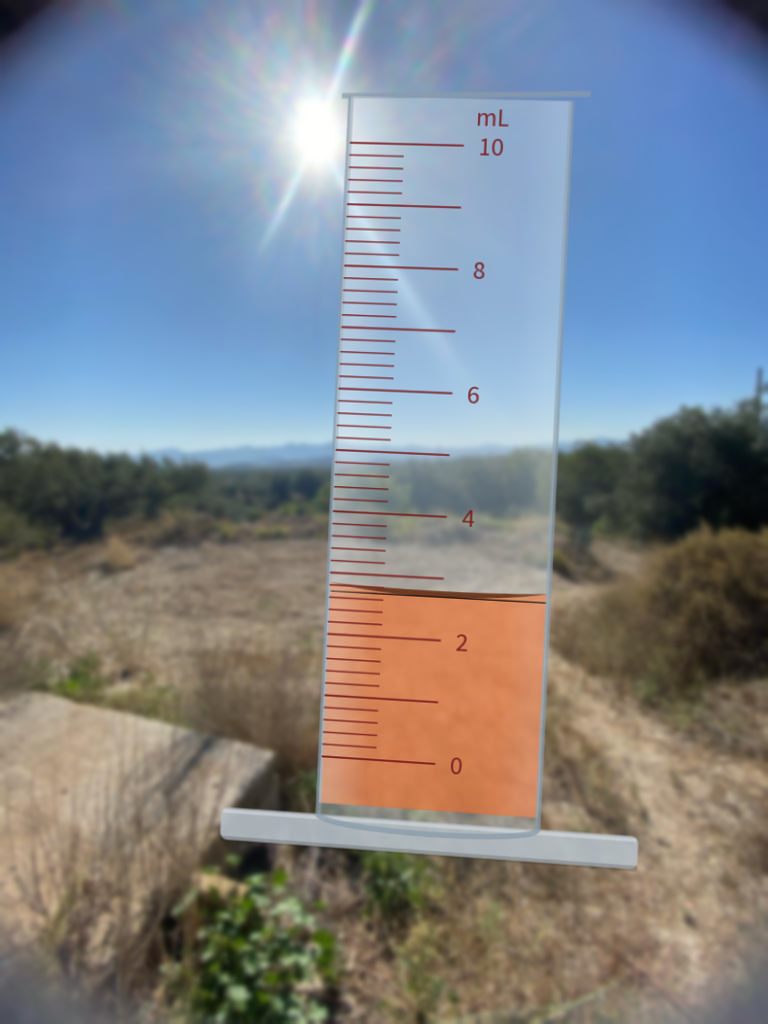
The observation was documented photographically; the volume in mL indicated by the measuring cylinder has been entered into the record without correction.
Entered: 2.7 mL
